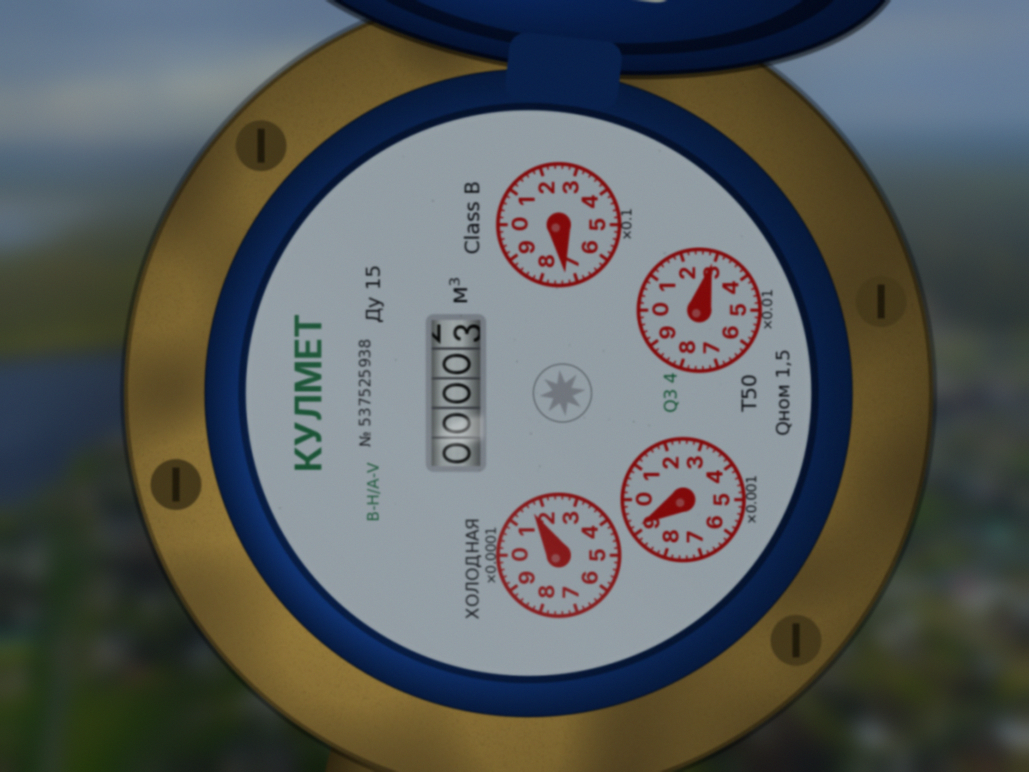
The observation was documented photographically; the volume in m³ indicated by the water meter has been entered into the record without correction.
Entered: 2.7291 m³
